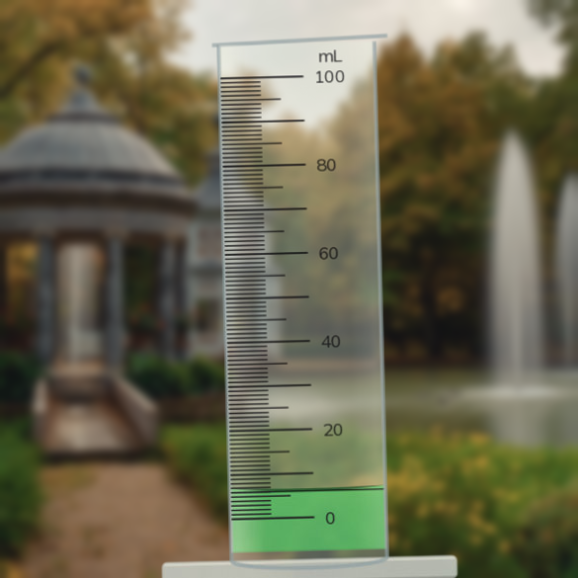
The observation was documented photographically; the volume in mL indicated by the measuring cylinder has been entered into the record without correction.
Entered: 6 mL
